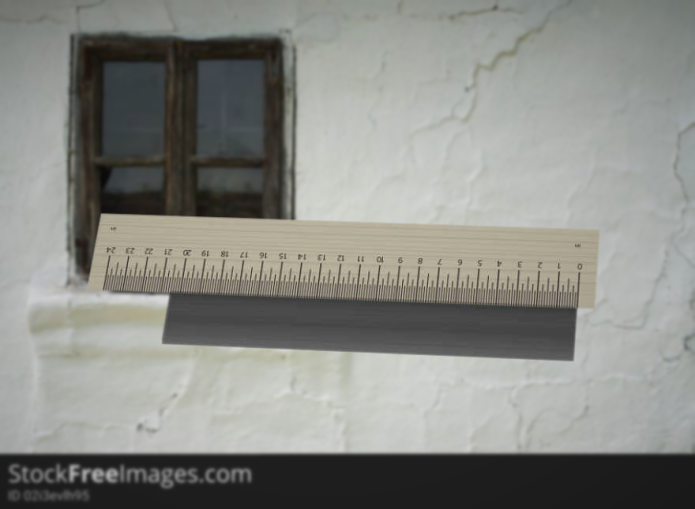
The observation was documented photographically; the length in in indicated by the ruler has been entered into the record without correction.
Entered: 20.5 in
